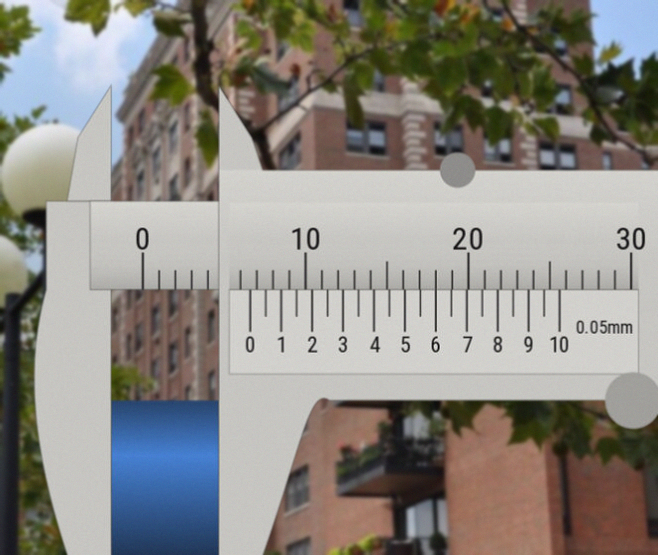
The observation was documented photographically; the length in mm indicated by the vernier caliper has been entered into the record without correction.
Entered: 6.6 mm
